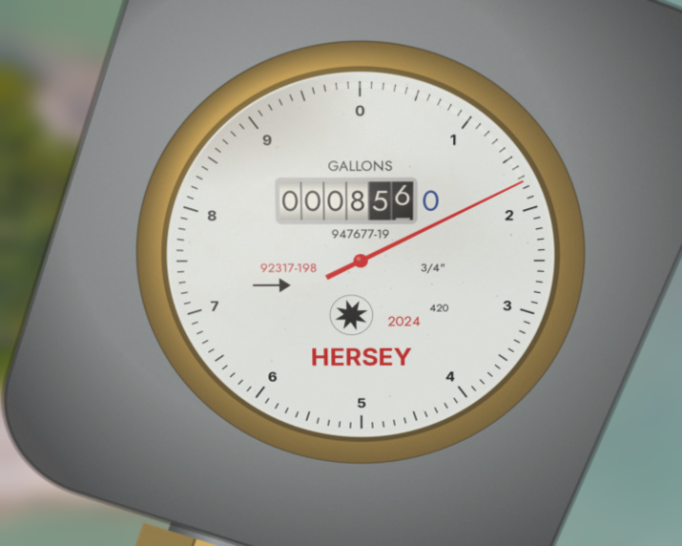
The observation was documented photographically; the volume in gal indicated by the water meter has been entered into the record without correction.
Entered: 8561.7 gal
